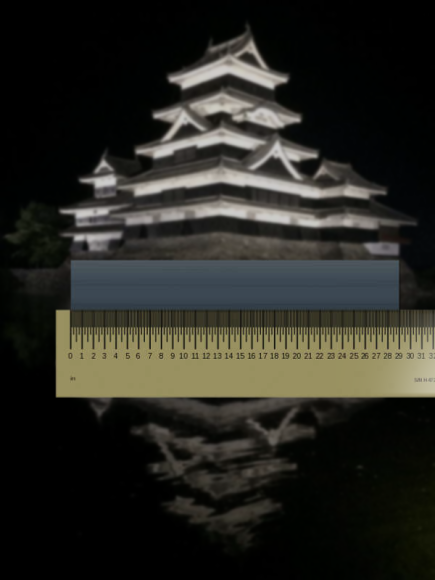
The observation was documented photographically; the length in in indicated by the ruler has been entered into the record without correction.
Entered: 29 in
